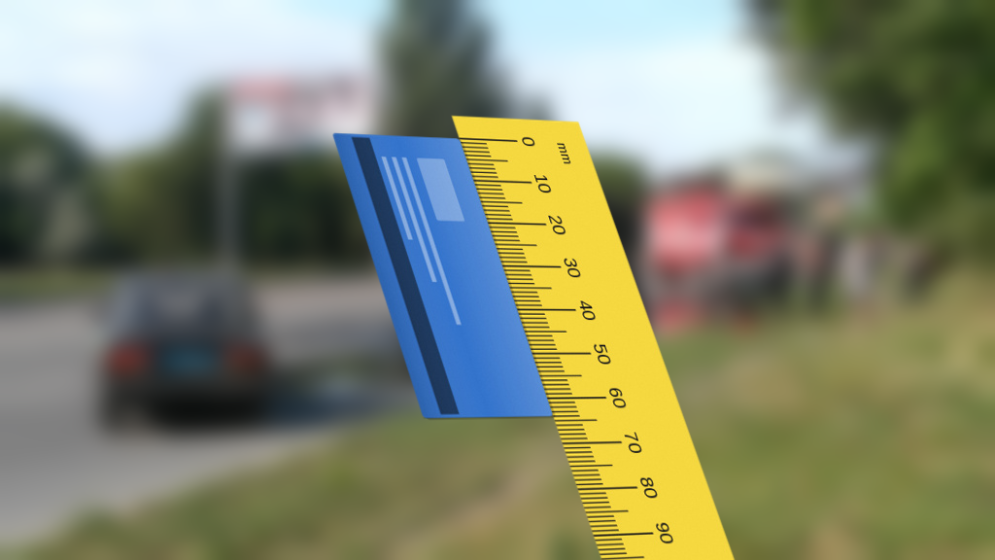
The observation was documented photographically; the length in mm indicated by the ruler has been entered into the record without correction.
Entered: 64 mm
